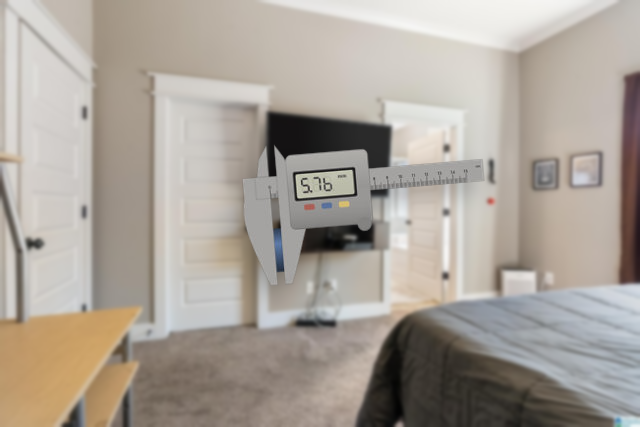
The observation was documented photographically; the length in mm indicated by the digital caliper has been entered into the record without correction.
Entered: 5.76 mm
